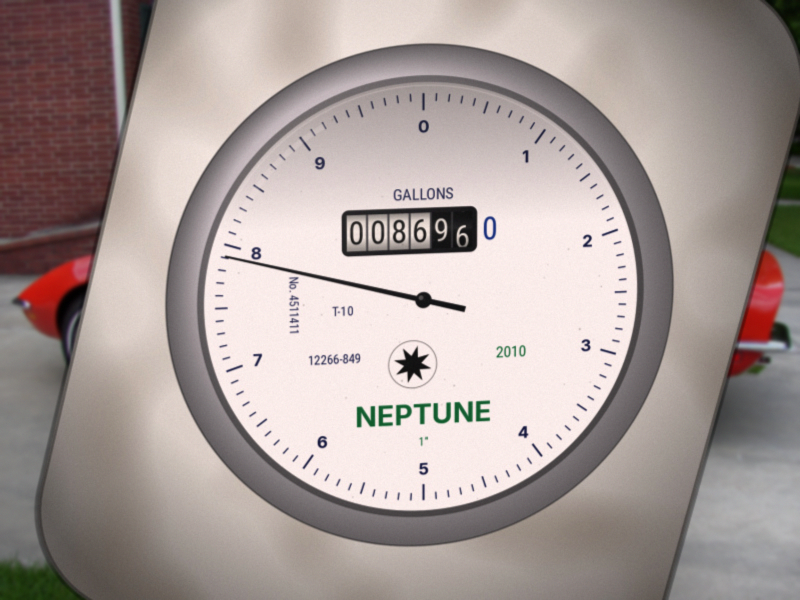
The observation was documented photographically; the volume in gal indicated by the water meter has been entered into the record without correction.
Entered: 86957.9 gal
